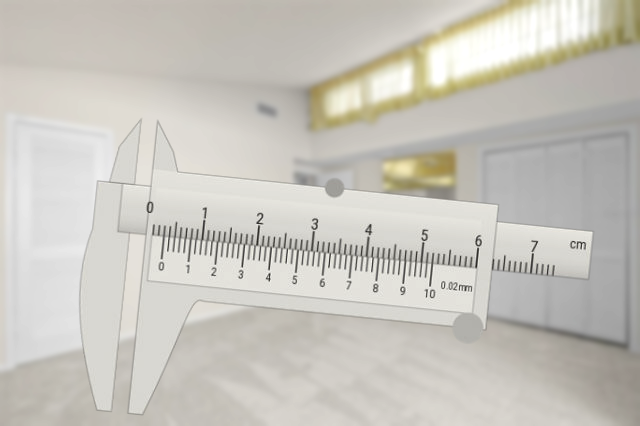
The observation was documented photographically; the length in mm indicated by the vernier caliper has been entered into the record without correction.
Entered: 3.0 mm
